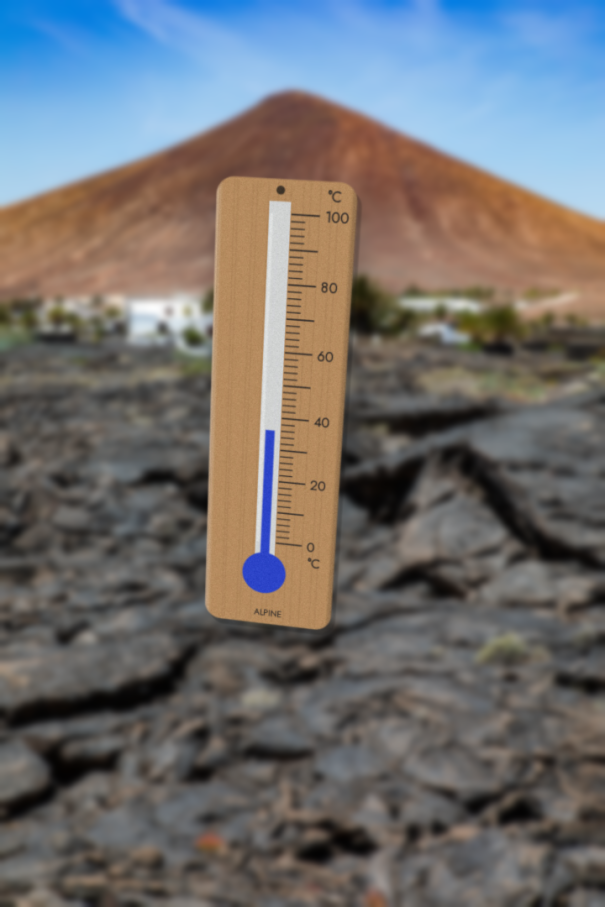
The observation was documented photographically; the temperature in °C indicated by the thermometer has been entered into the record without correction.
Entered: 36 °C
